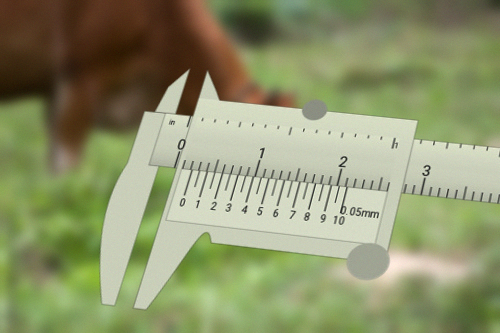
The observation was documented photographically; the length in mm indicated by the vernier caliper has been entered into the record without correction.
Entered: 2.2 mm
